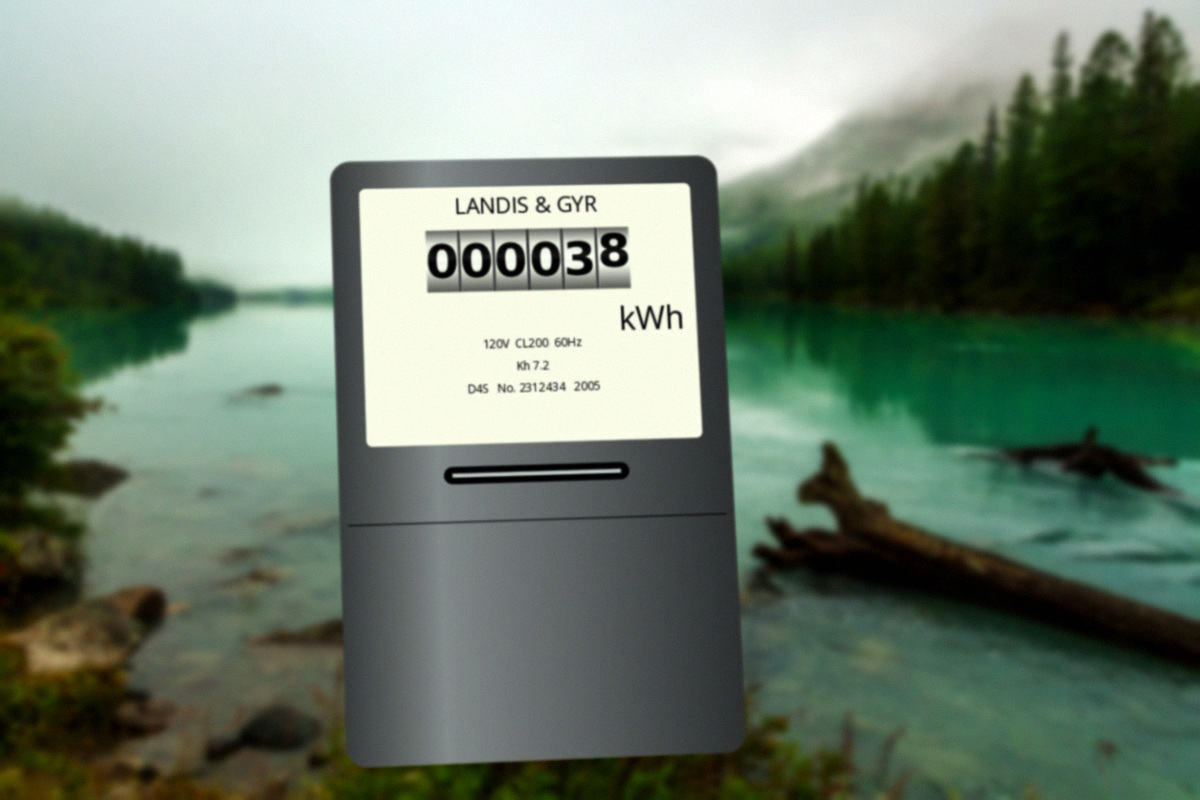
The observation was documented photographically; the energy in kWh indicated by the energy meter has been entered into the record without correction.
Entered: 38 kWh
